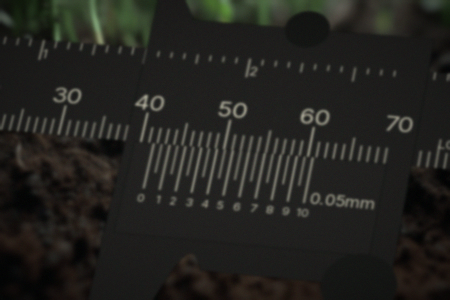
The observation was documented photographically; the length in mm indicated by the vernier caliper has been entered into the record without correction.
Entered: 41.6 mm
